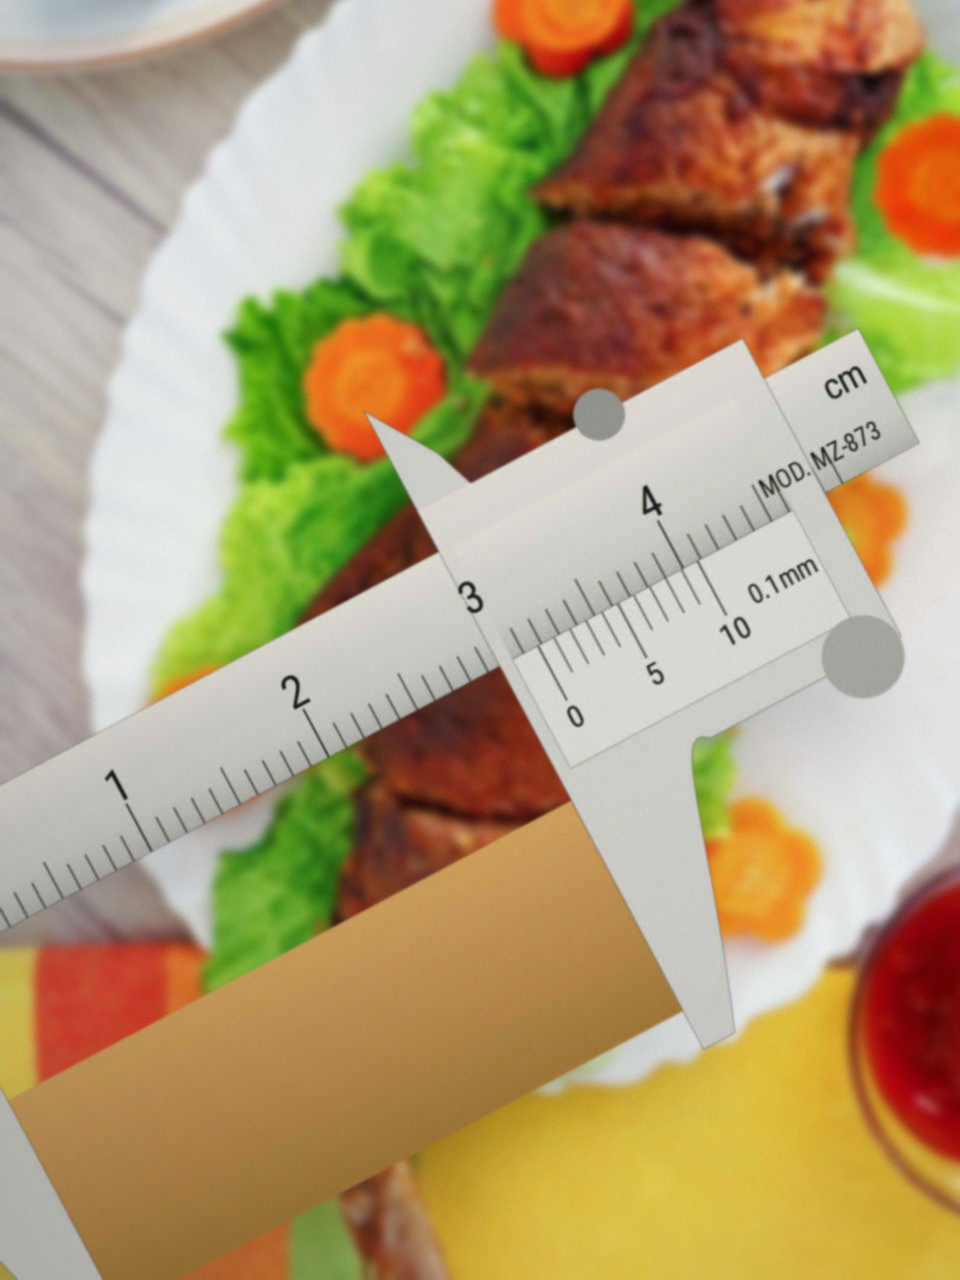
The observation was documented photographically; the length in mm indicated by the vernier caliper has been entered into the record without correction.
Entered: 31.8 mm
